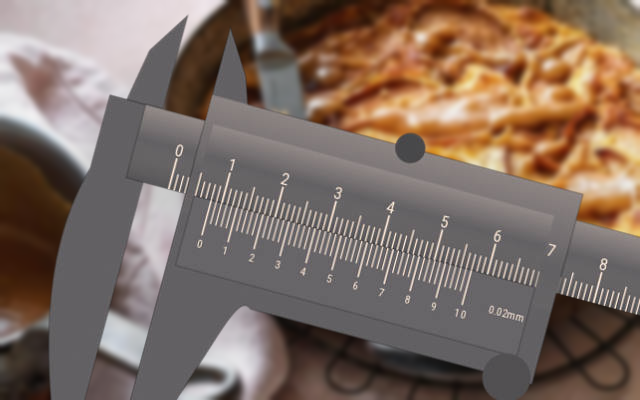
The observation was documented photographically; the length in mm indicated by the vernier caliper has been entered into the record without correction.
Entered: 8.0 mm
